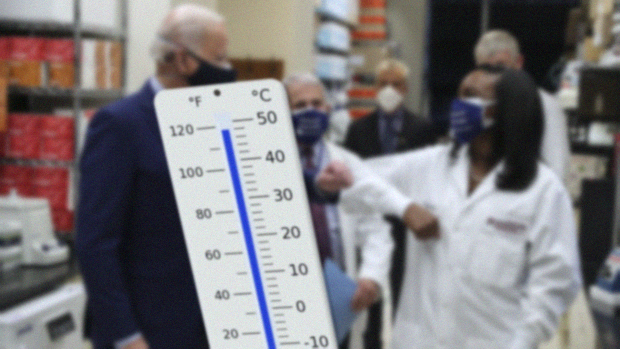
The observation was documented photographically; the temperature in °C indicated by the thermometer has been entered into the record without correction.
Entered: 48 °C
